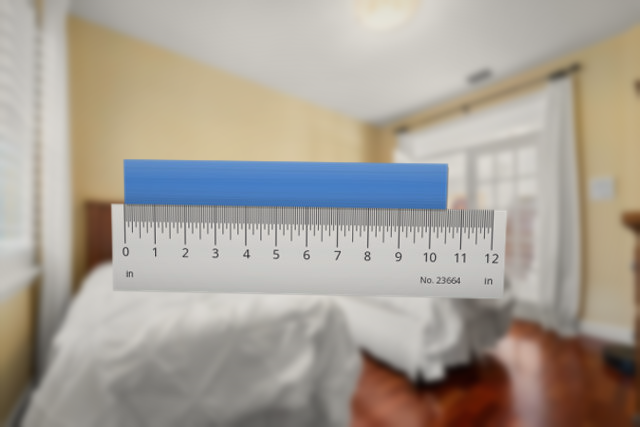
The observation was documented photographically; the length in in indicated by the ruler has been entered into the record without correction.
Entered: 10.5 in
